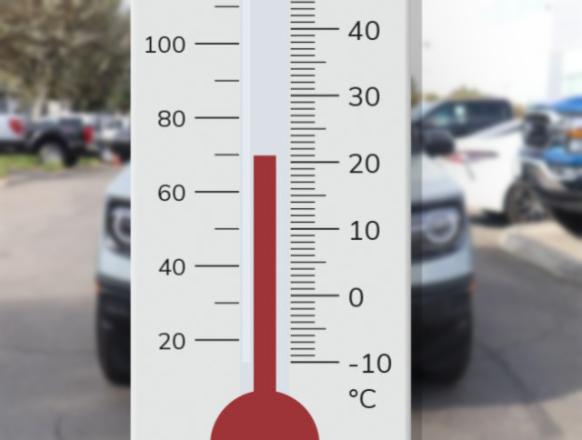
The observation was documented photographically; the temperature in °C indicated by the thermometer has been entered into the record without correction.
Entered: 21 °C
